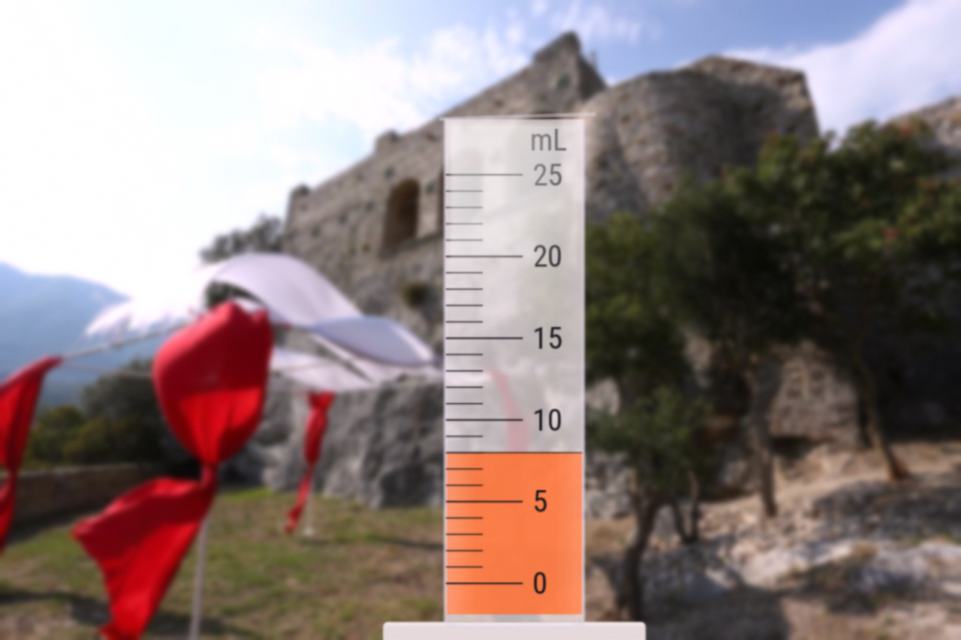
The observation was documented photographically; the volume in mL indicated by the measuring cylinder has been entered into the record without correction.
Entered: 8 mL
